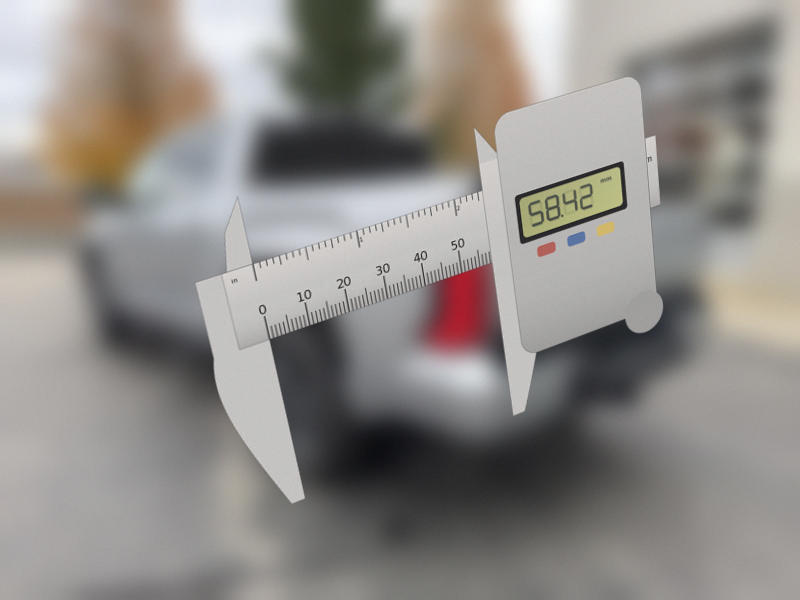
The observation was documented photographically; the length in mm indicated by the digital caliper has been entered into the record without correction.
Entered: 58.42 mm
